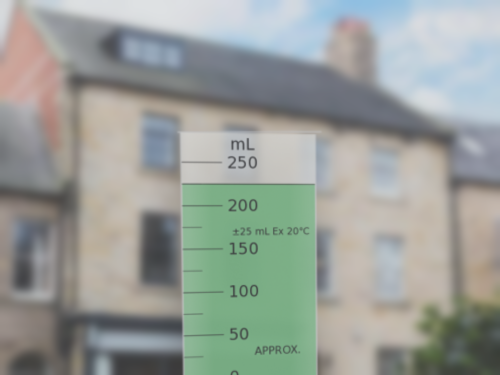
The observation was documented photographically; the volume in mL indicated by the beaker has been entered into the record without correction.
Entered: 225 mL
